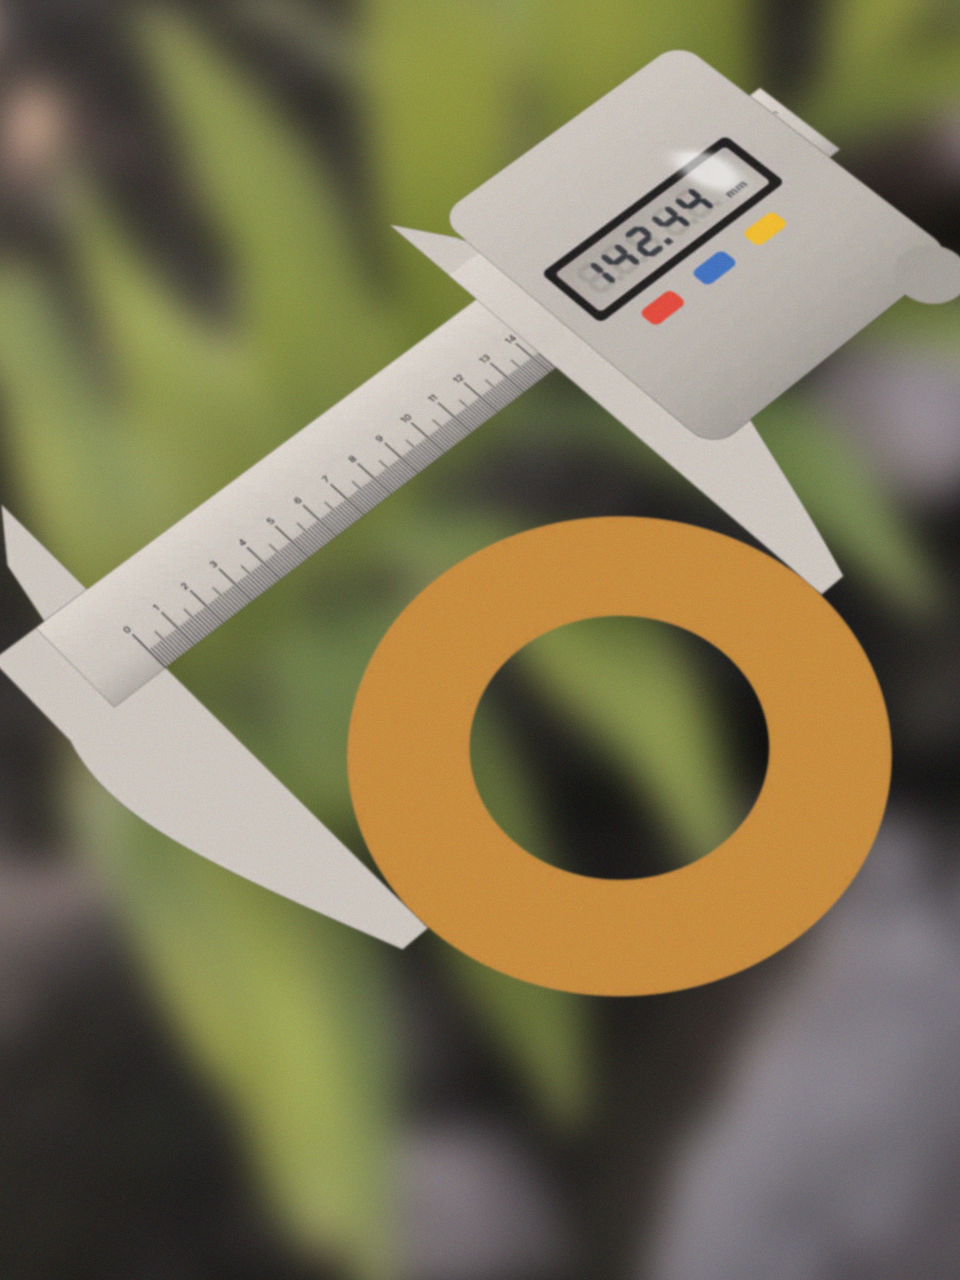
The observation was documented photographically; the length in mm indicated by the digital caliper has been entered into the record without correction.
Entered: 142.44 mm
